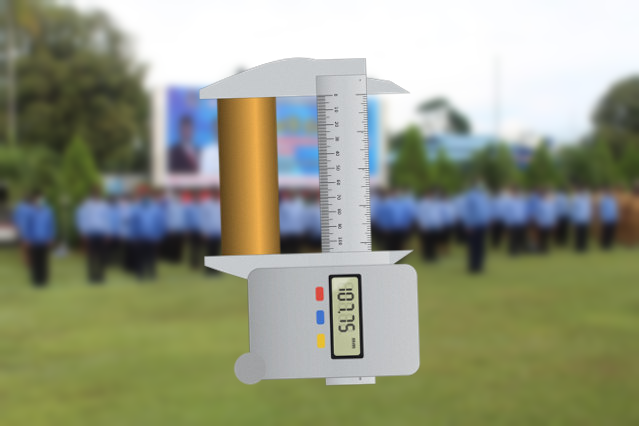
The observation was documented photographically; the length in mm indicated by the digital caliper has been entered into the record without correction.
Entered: 107.75 mm
